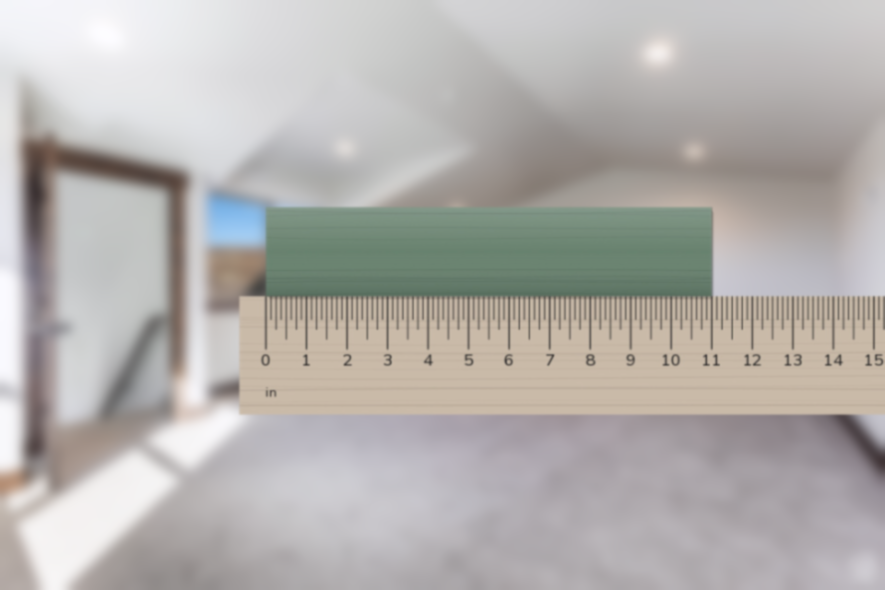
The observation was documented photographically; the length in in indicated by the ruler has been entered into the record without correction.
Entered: 11 in
